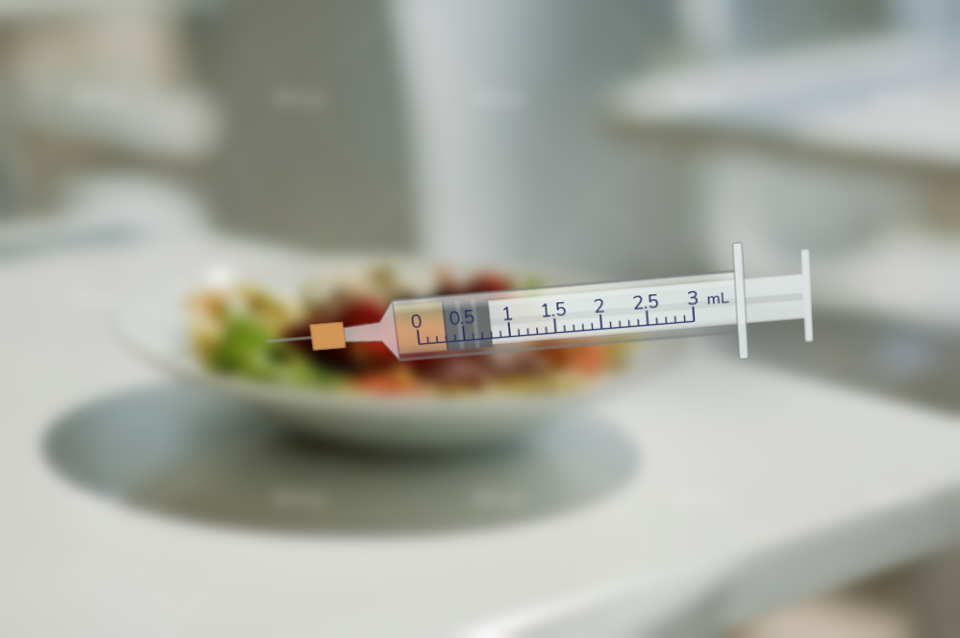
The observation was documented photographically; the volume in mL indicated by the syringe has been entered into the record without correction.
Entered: 0.3 mL
